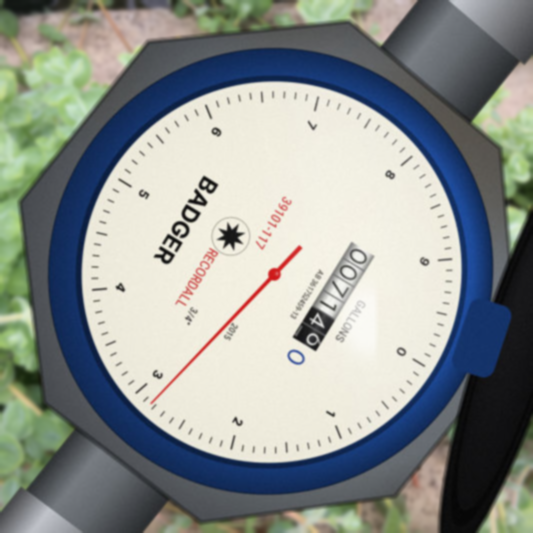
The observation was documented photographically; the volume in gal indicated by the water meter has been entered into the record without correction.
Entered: 71462.8 gal
